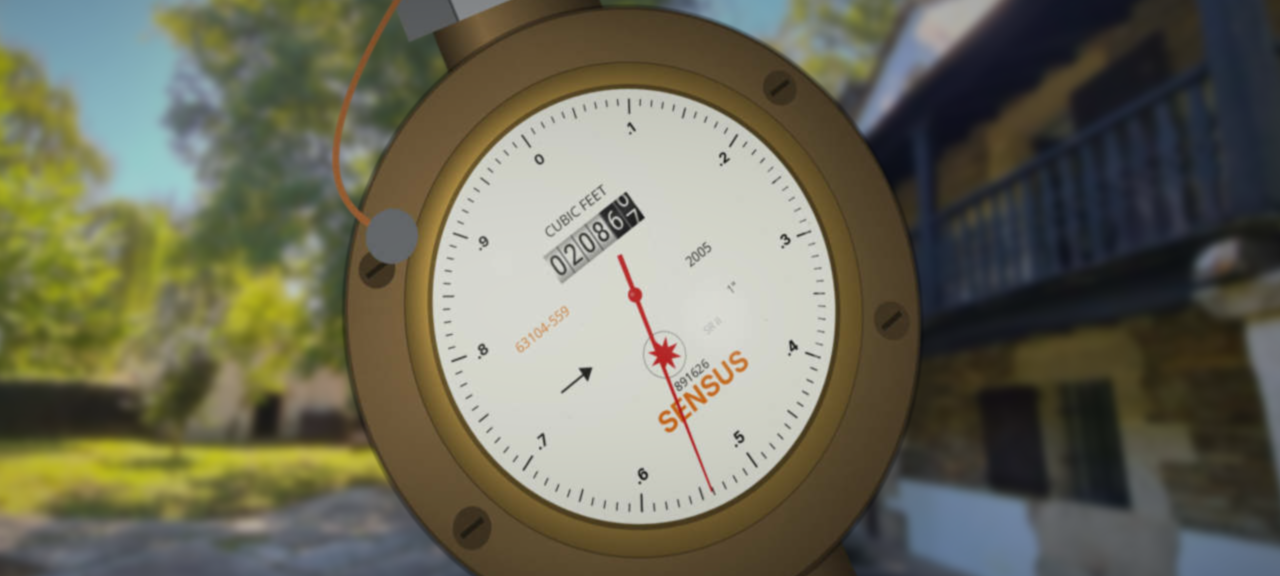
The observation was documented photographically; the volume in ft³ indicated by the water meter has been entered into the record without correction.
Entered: 20866.54 ft³
